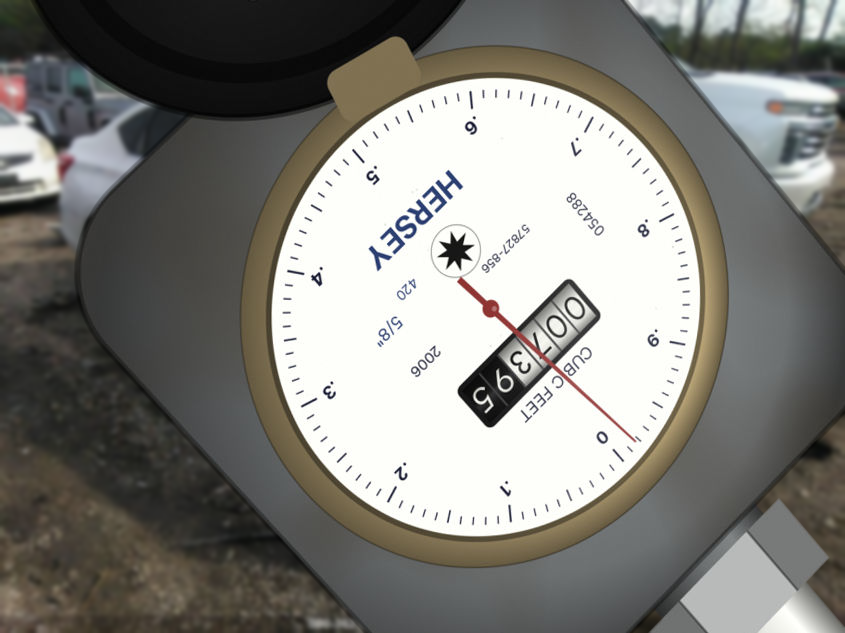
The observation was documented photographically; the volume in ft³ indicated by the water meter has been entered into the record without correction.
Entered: 7394.98 ft³
